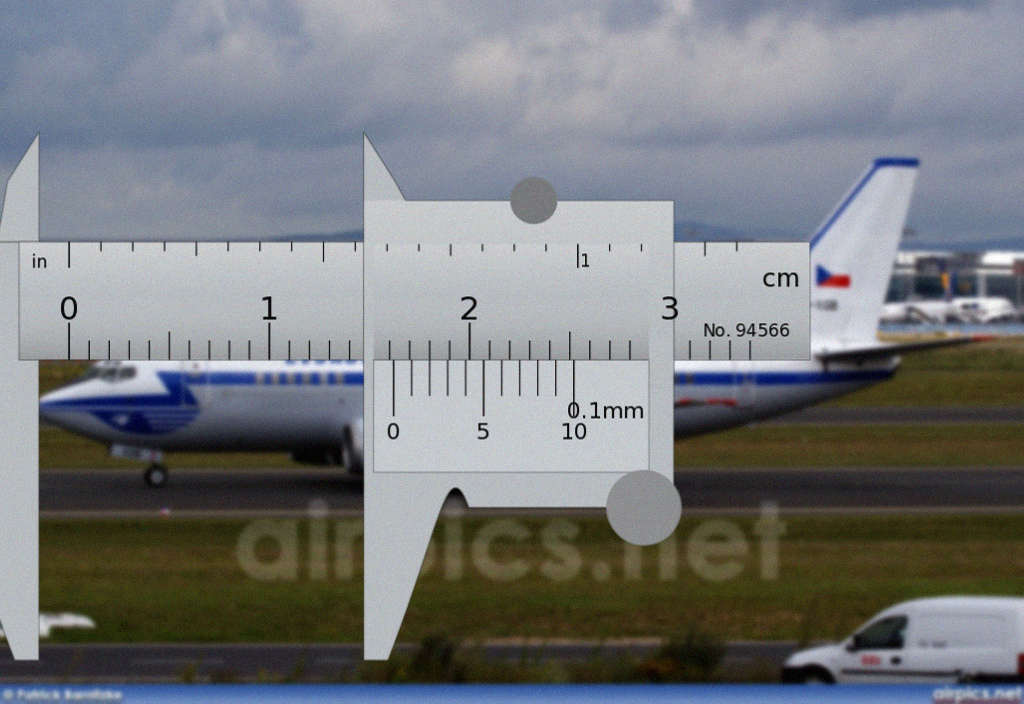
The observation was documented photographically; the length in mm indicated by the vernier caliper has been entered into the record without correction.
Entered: 16.2 mm
